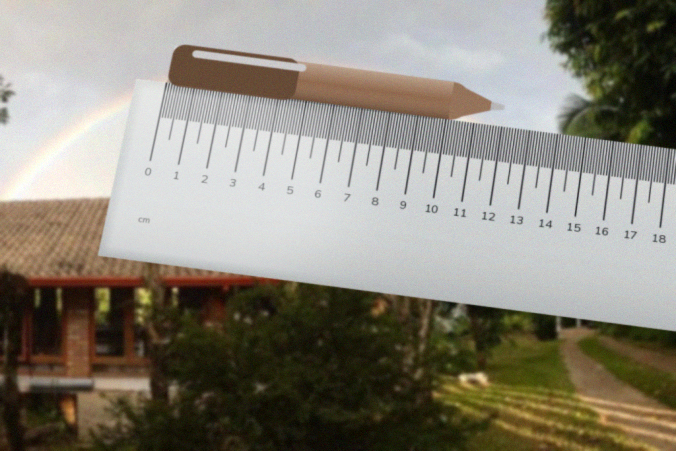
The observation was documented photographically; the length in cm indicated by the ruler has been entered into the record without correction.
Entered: 12 cm
